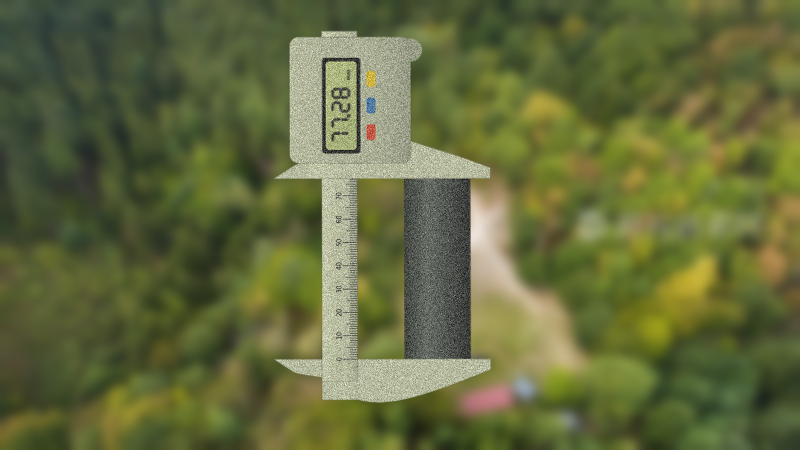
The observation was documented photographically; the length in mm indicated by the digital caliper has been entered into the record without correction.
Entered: 77.28 mm
